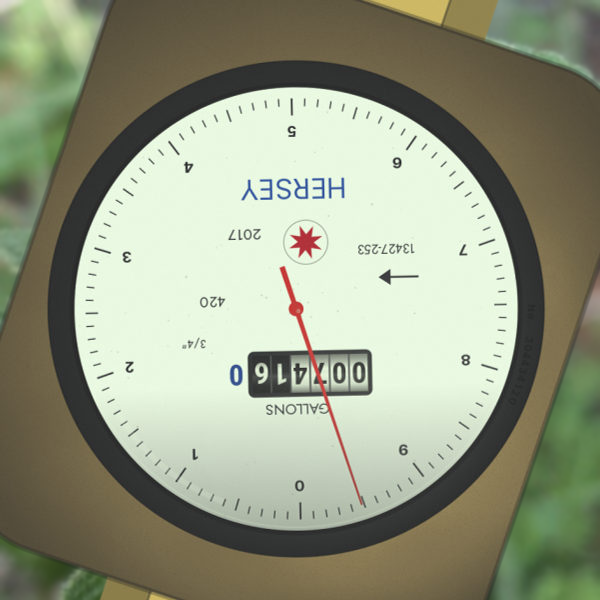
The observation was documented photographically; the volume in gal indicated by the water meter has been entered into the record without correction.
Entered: 74159.5 gal
